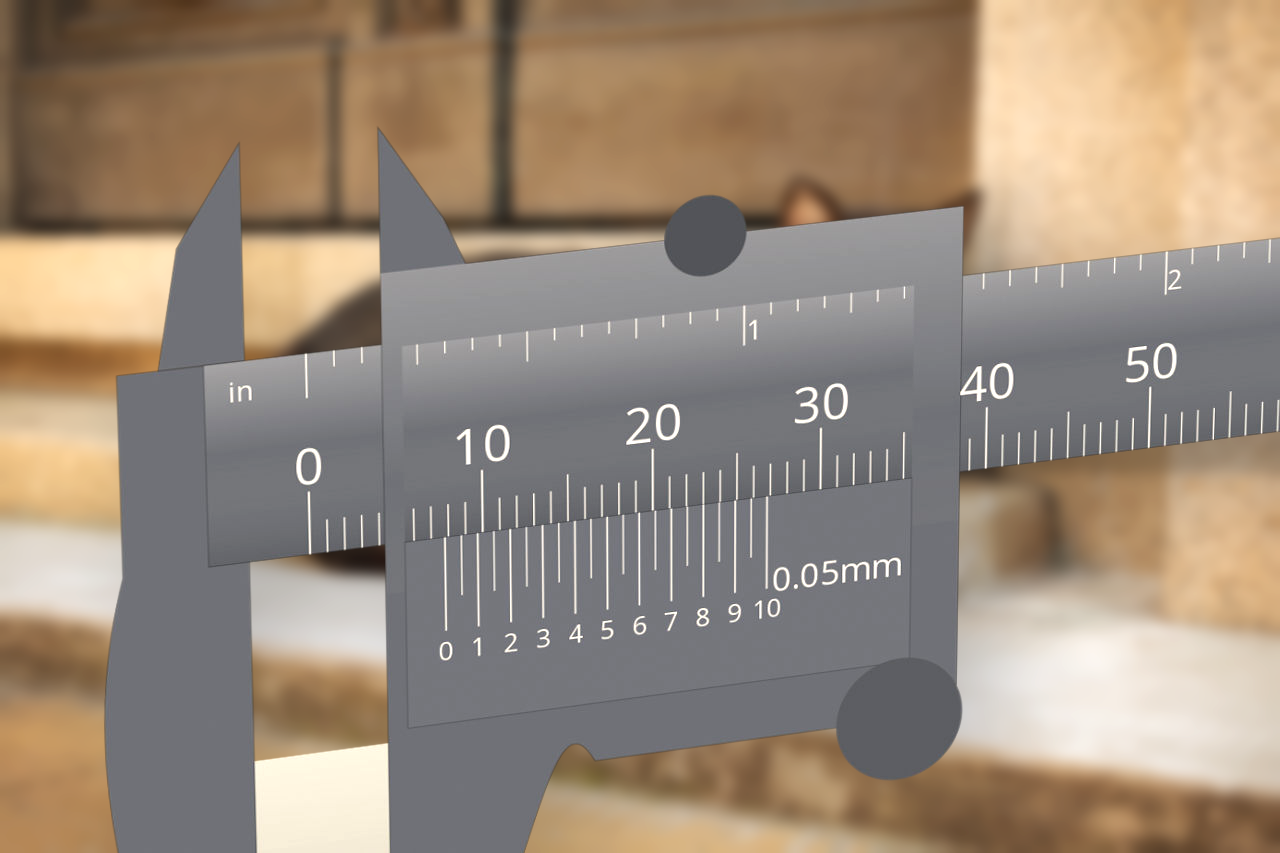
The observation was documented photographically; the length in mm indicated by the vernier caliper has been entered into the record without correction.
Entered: 7.8 mm
